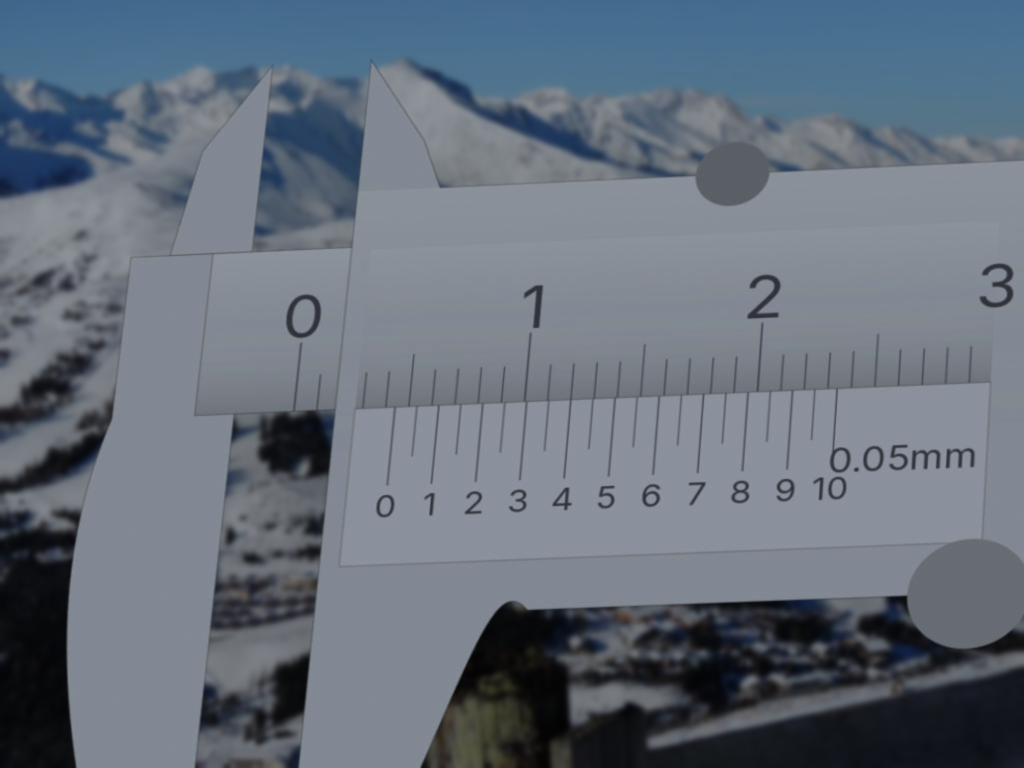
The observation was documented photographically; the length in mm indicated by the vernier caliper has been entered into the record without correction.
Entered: 4.4 mm
